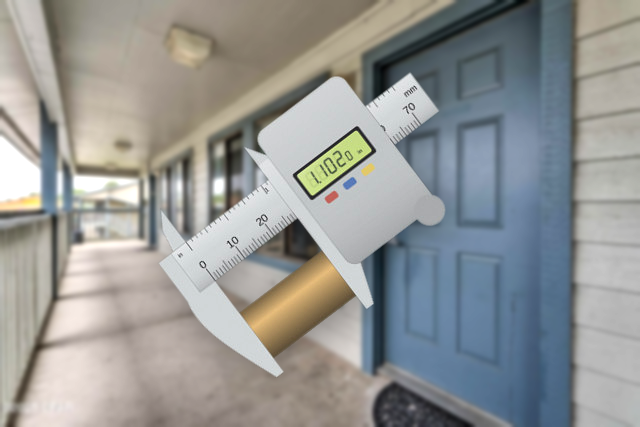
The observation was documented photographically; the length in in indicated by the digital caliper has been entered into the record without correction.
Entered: 1.1020 in
